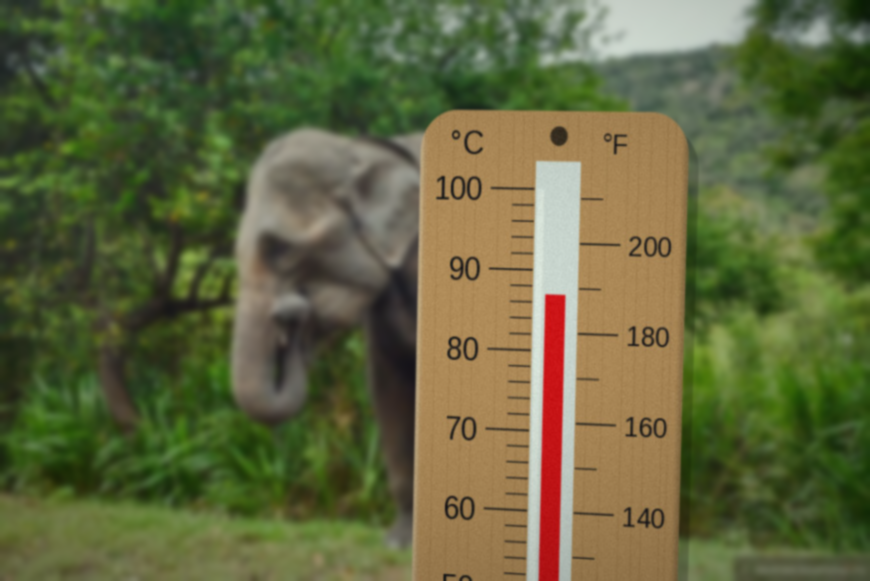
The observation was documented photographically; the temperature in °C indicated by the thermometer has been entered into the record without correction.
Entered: 87 °C
